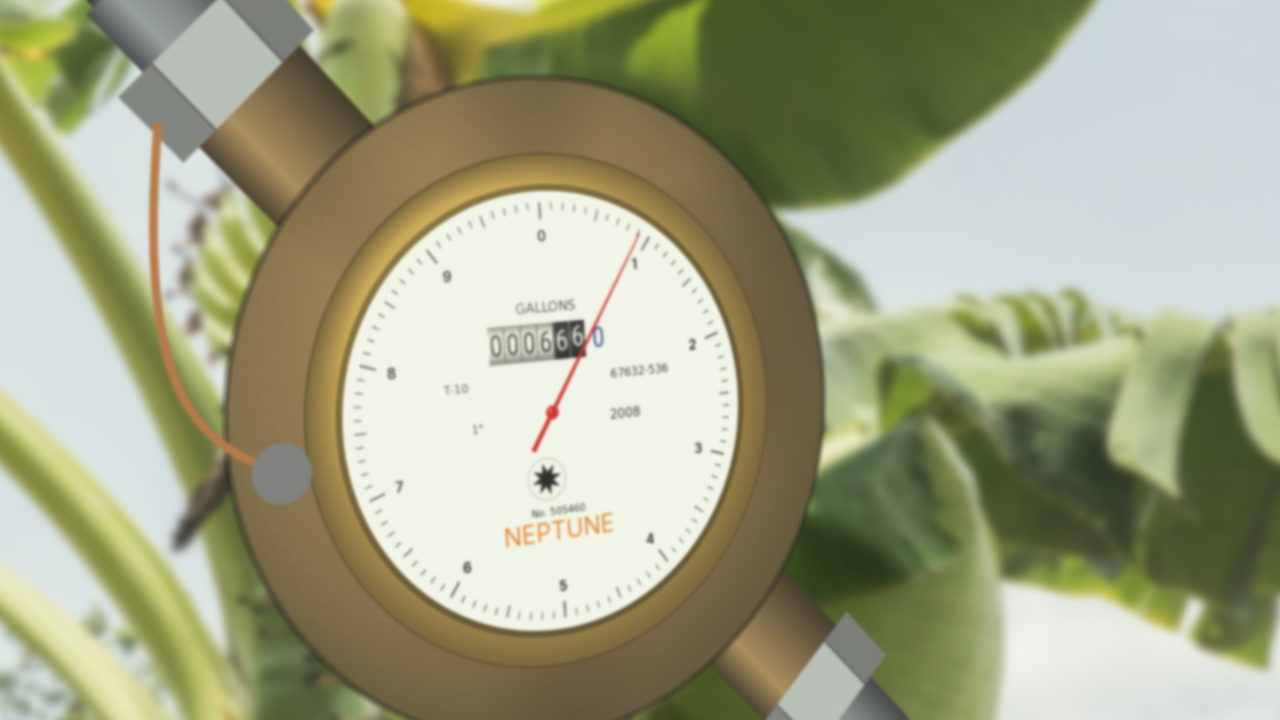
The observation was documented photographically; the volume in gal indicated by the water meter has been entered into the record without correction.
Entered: 6660.9 gal
